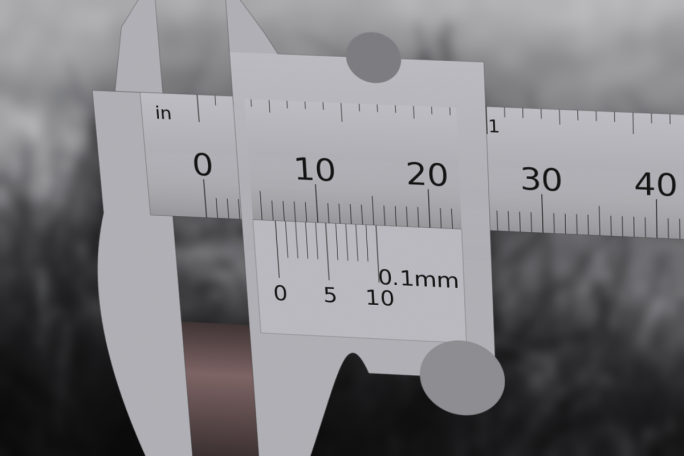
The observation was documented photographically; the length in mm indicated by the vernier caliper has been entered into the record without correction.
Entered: 6.2 mm
